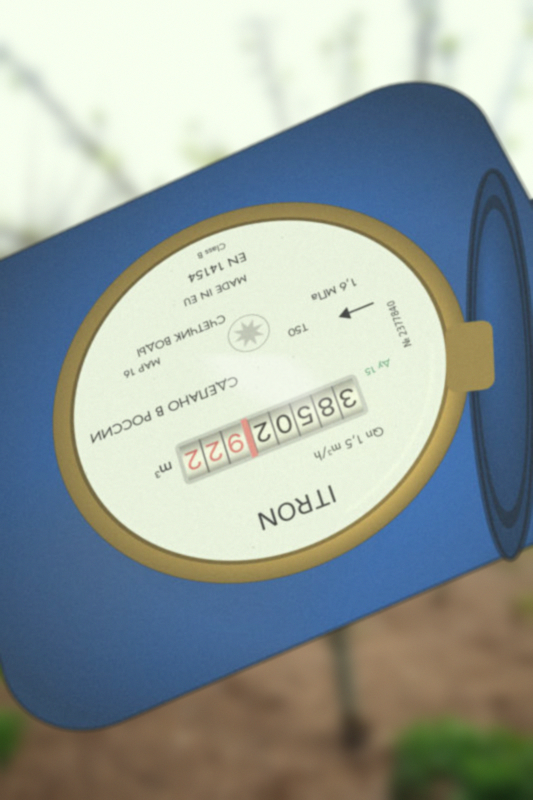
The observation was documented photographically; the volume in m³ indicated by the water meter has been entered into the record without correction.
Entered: 38502.922 m³
